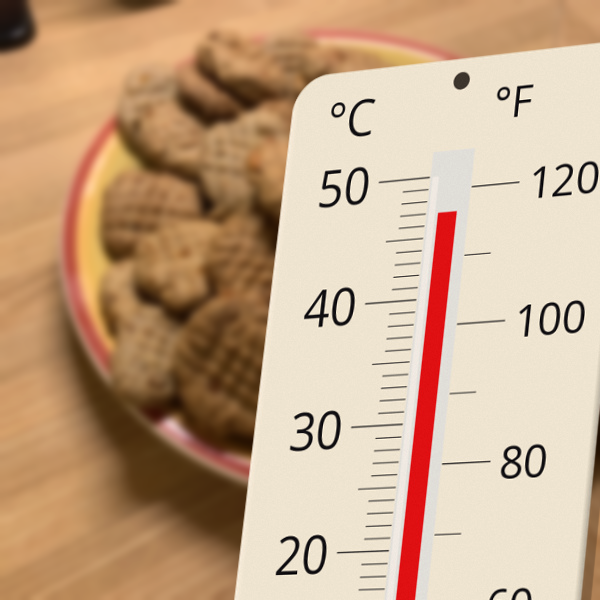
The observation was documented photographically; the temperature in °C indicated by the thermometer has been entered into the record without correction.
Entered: 47 °C
